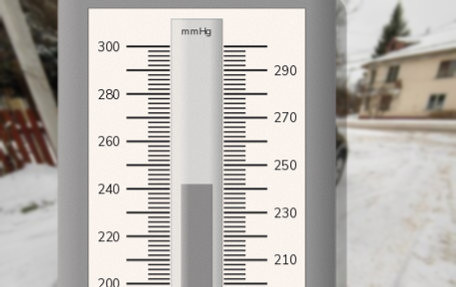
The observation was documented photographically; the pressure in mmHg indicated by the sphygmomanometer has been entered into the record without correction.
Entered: 242 mmHg
